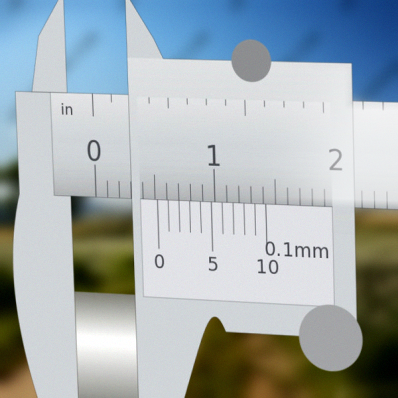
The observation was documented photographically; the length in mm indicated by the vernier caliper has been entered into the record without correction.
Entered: 5.2 mm
